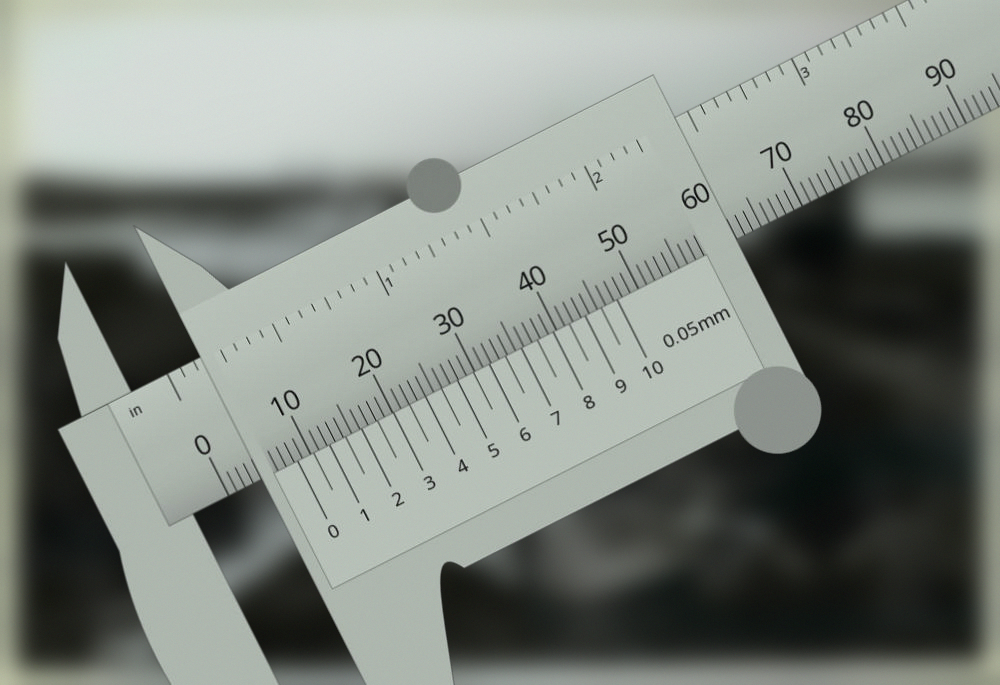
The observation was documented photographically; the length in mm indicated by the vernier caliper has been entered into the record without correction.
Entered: 8.4 mm
